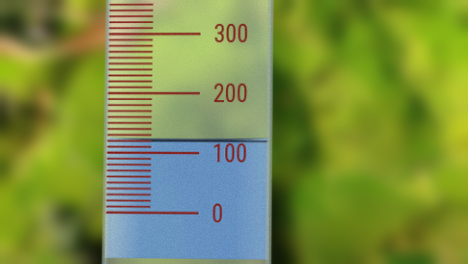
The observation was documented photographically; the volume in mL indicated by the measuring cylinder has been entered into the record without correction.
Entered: 120 mL
